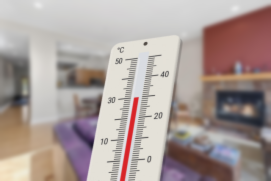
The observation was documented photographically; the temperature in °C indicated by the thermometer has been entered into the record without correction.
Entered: 30 °C
